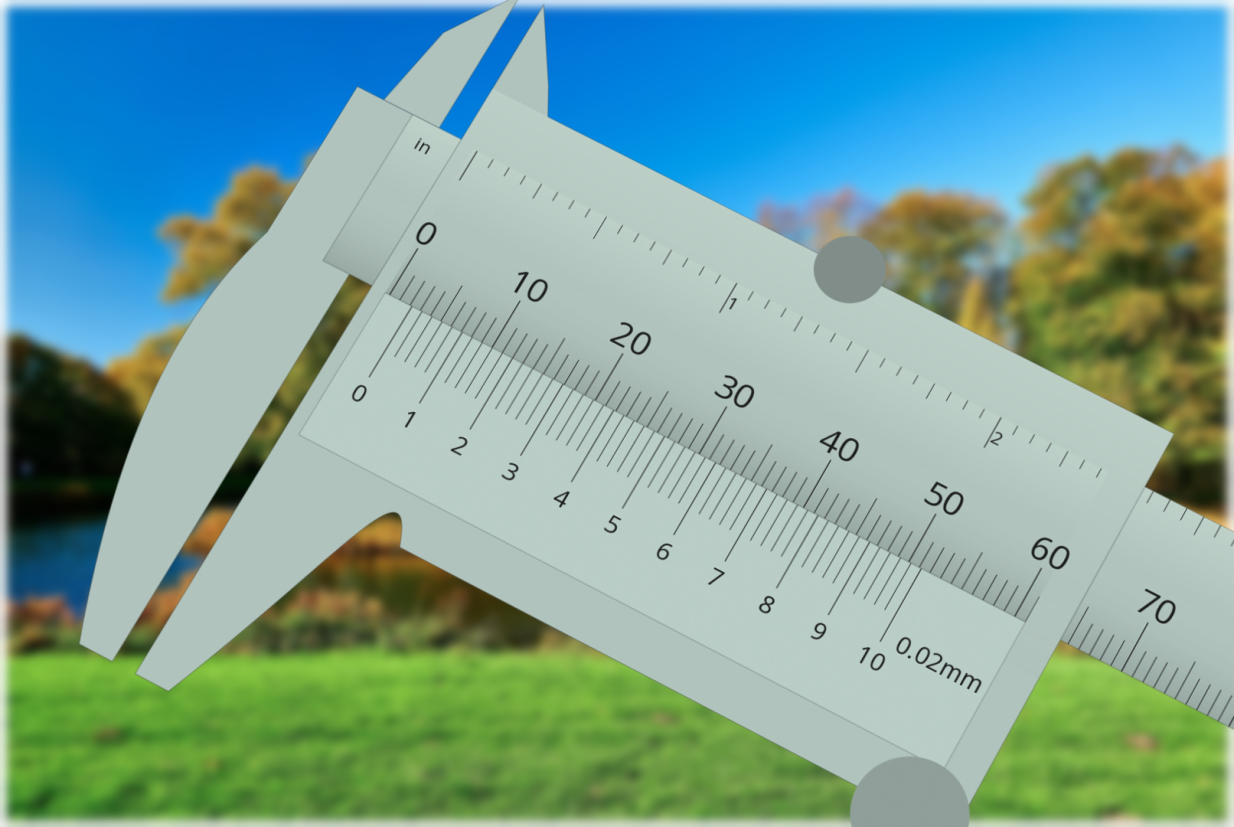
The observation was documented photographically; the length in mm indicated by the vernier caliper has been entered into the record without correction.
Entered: 2.2 mm
